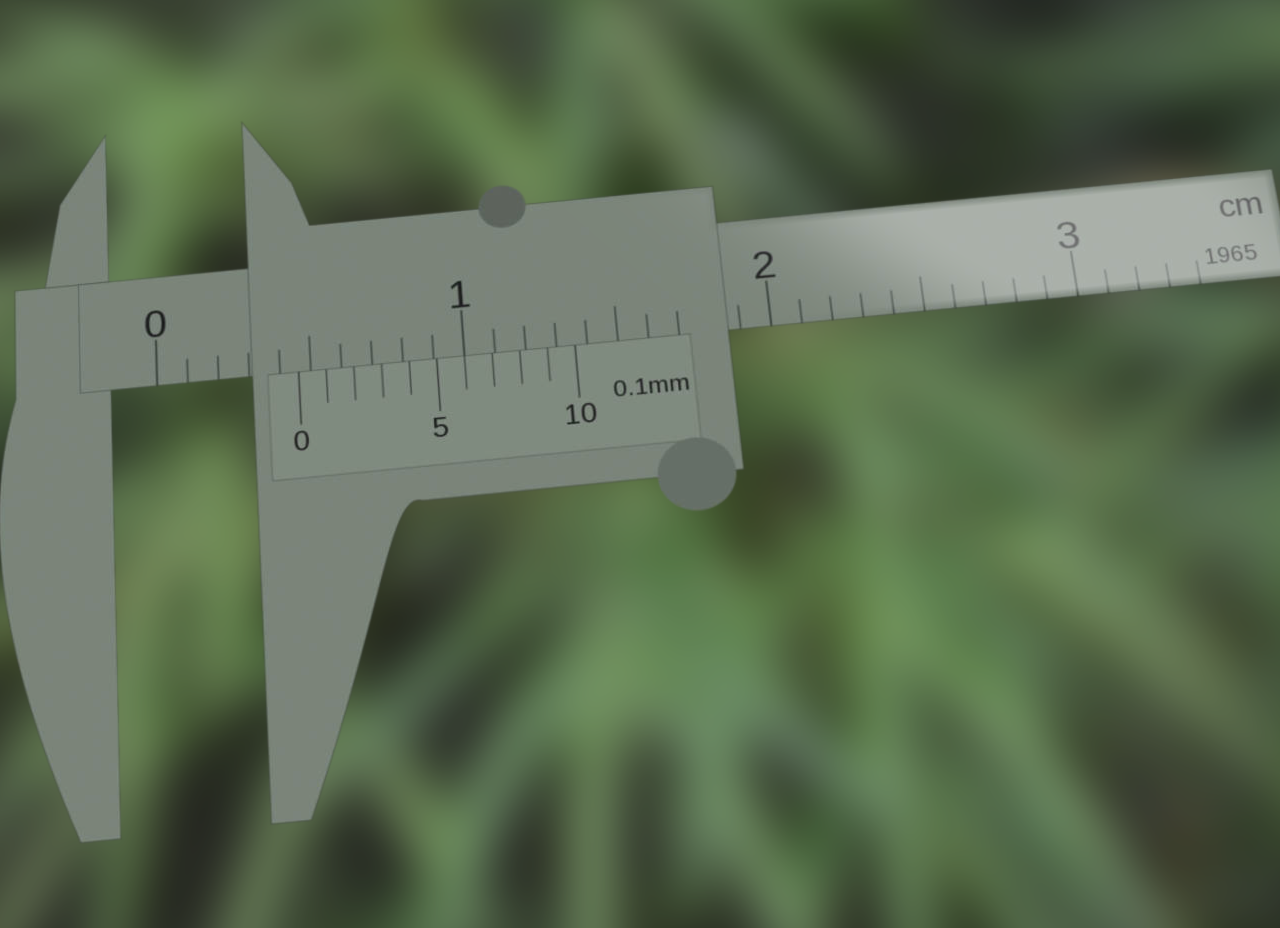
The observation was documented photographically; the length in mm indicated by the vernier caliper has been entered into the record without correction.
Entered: 4.6 mm
